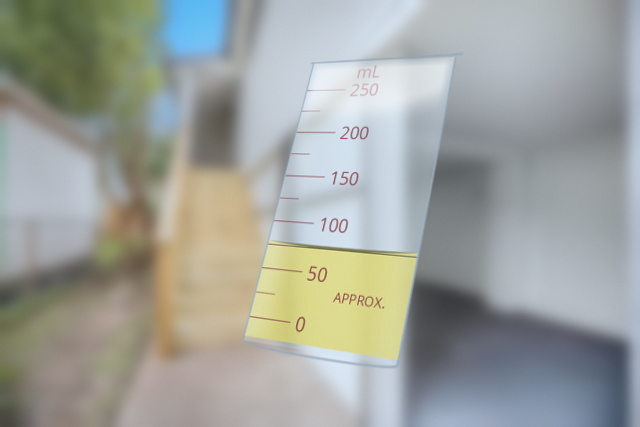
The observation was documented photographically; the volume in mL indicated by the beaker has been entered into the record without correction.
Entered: 75 mL
